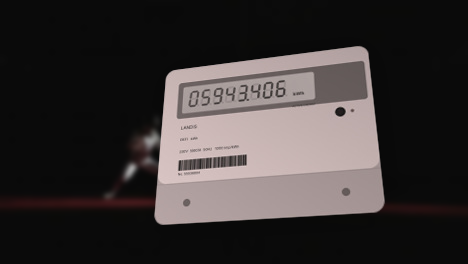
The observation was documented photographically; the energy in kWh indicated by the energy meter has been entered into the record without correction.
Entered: 5943.406 kWh
